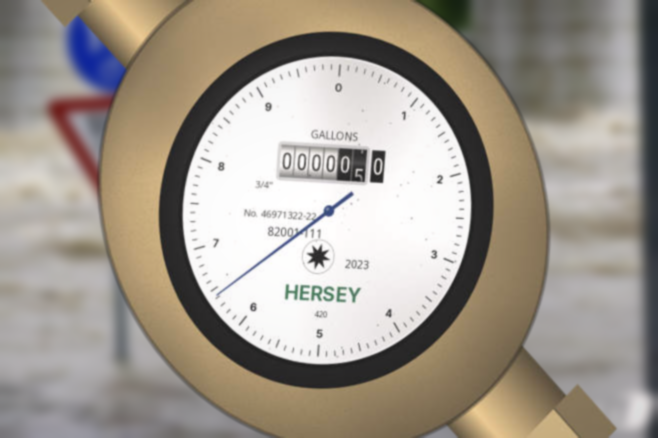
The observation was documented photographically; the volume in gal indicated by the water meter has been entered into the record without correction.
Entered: 46.4 gal
